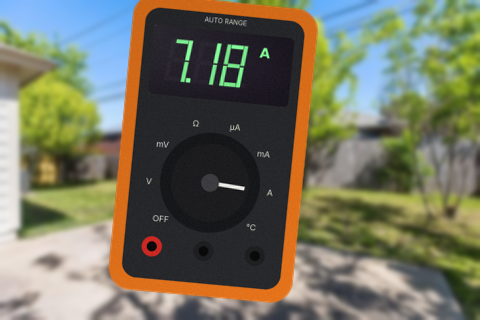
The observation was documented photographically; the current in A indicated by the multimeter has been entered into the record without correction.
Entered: 7.18 A
